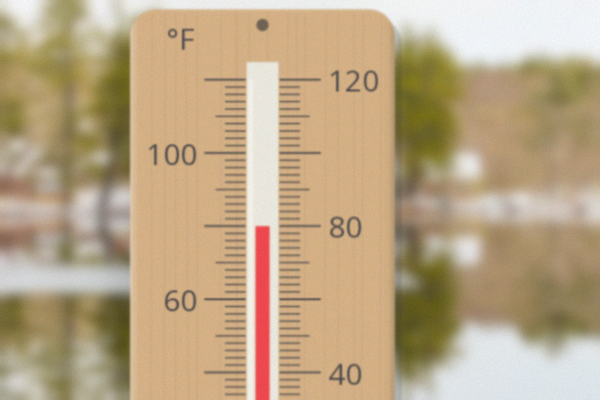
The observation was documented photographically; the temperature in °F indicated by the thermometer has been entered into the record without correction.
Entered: 80 °F
